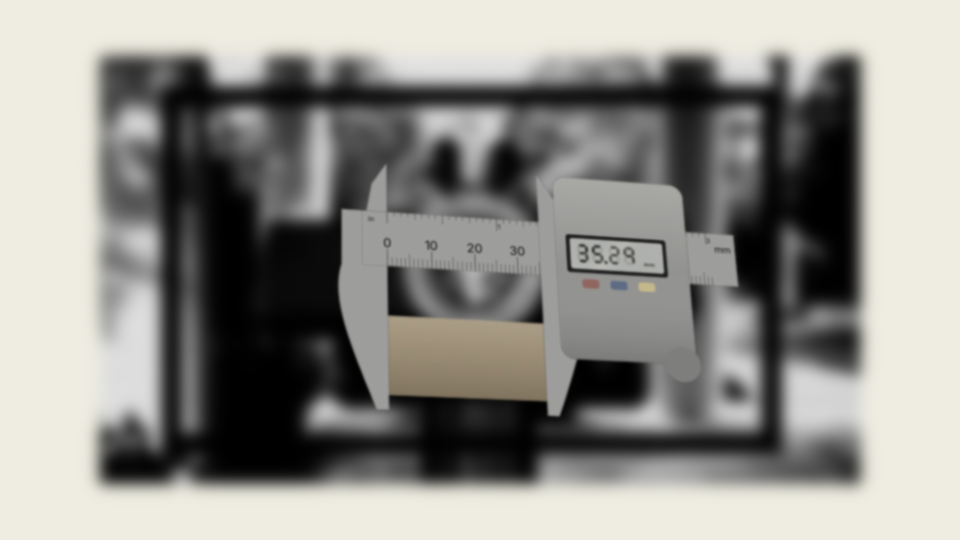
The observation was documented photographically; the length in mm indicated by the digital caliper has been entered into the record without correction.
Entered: 35.29 mm
